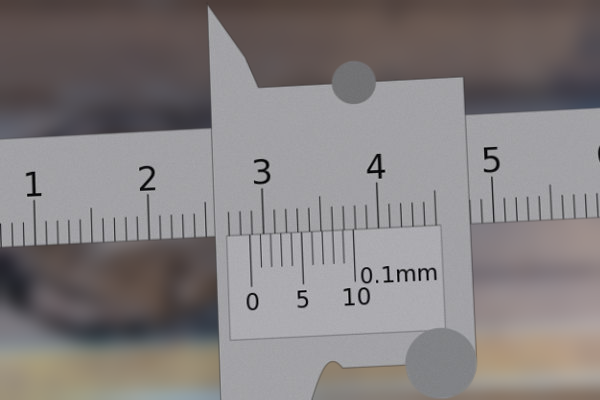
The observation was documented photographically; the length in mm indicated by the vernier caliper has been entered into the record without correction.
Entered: 28.8 mm
